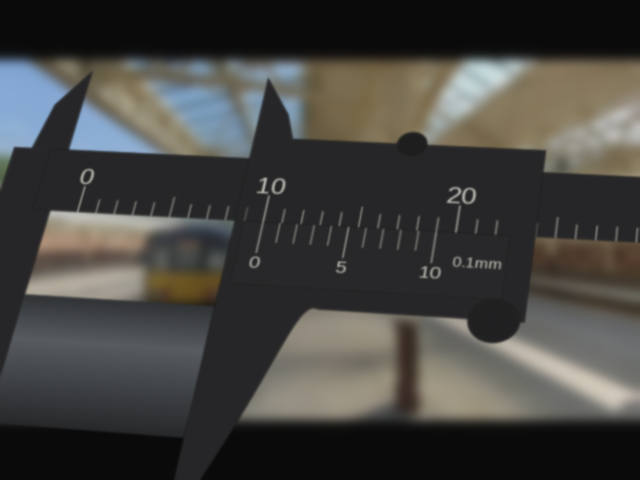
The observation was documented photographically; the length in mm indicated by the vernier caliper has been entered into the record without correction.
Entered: 10.0 mm
